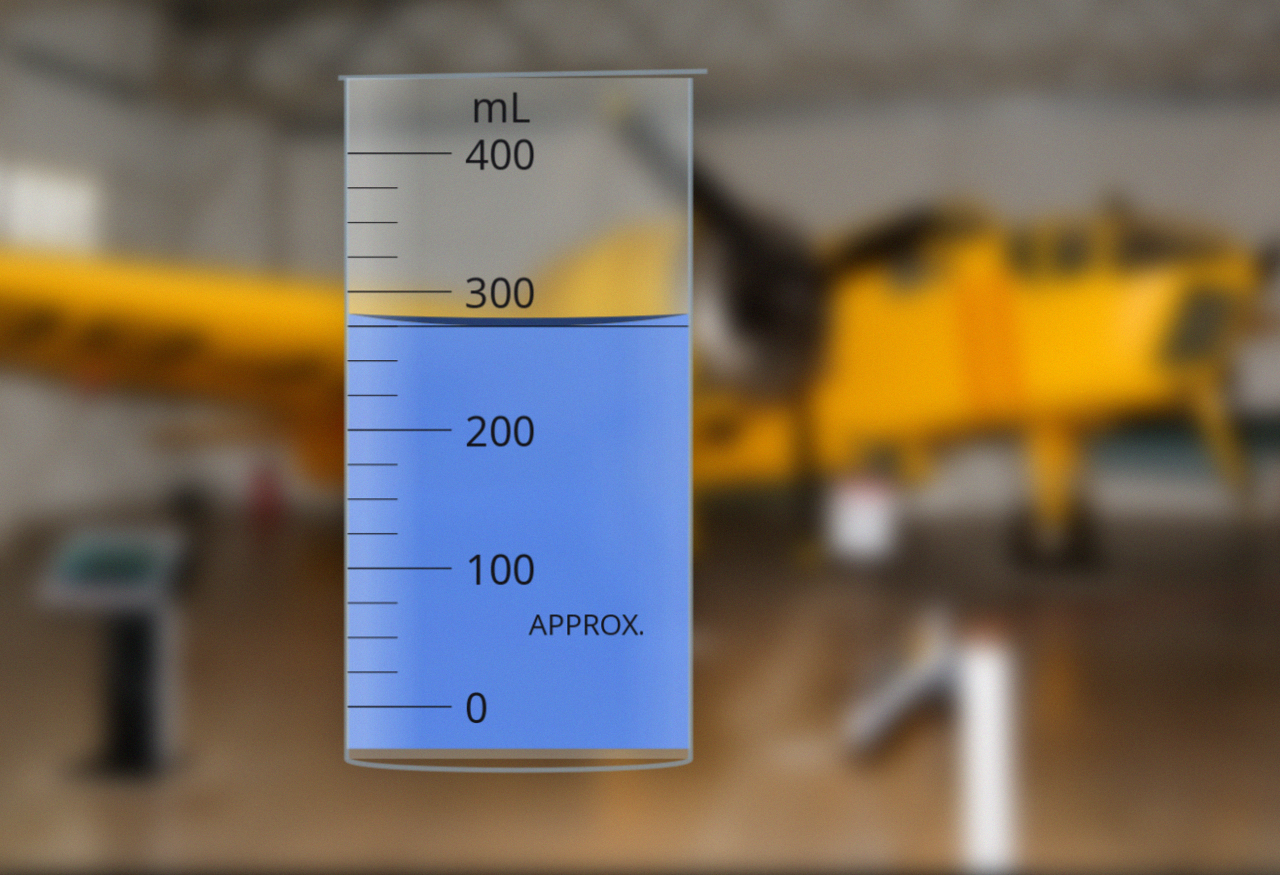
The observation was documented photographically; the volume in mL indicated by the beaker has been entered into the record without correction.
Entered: 275 mL
